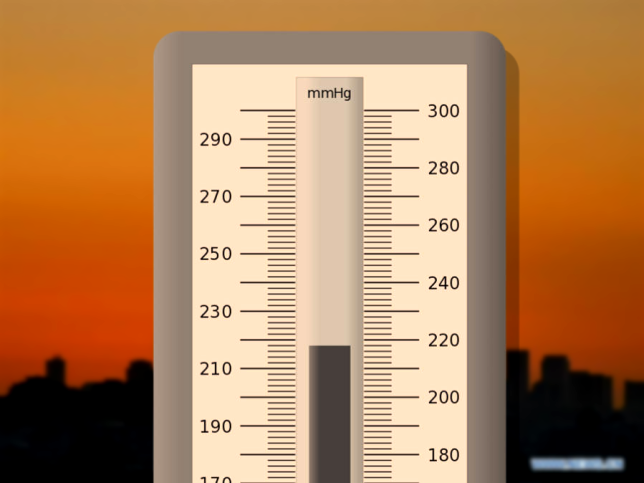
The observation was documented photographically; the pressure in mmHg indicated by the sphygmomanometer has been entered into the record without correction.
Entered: 218 mmHg
